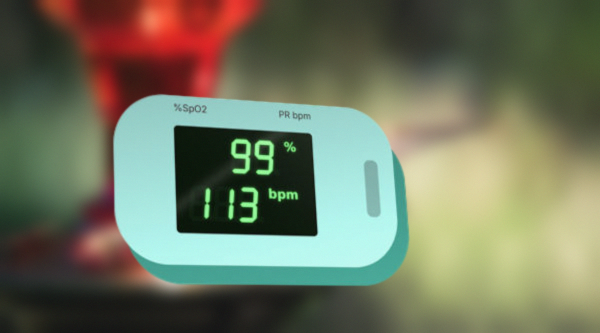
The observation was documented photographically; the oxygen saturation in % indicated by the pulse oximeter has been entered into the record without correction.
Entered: 99 %
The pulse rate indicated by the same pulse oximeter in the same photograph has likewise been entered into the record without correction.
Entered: 113 bpm
